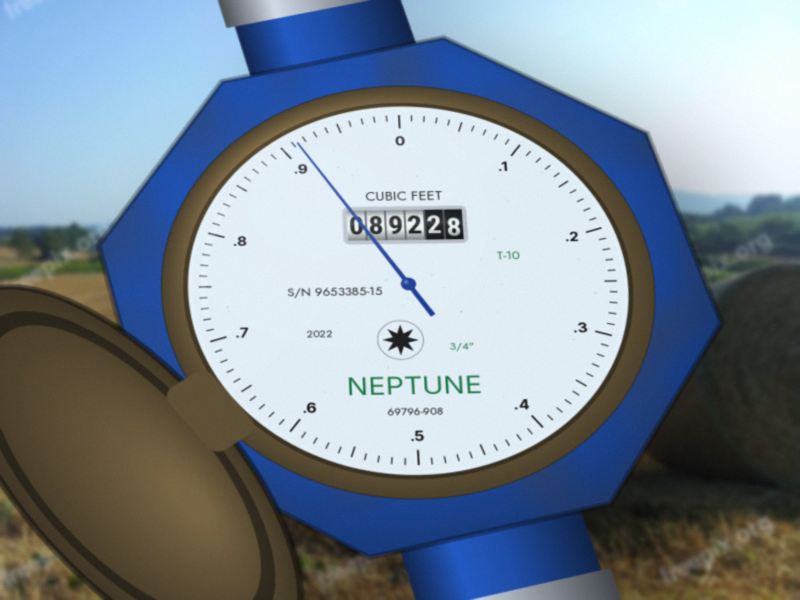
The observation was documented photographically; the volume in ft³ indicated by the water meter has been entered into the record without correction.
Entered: 89227.91 ft³
